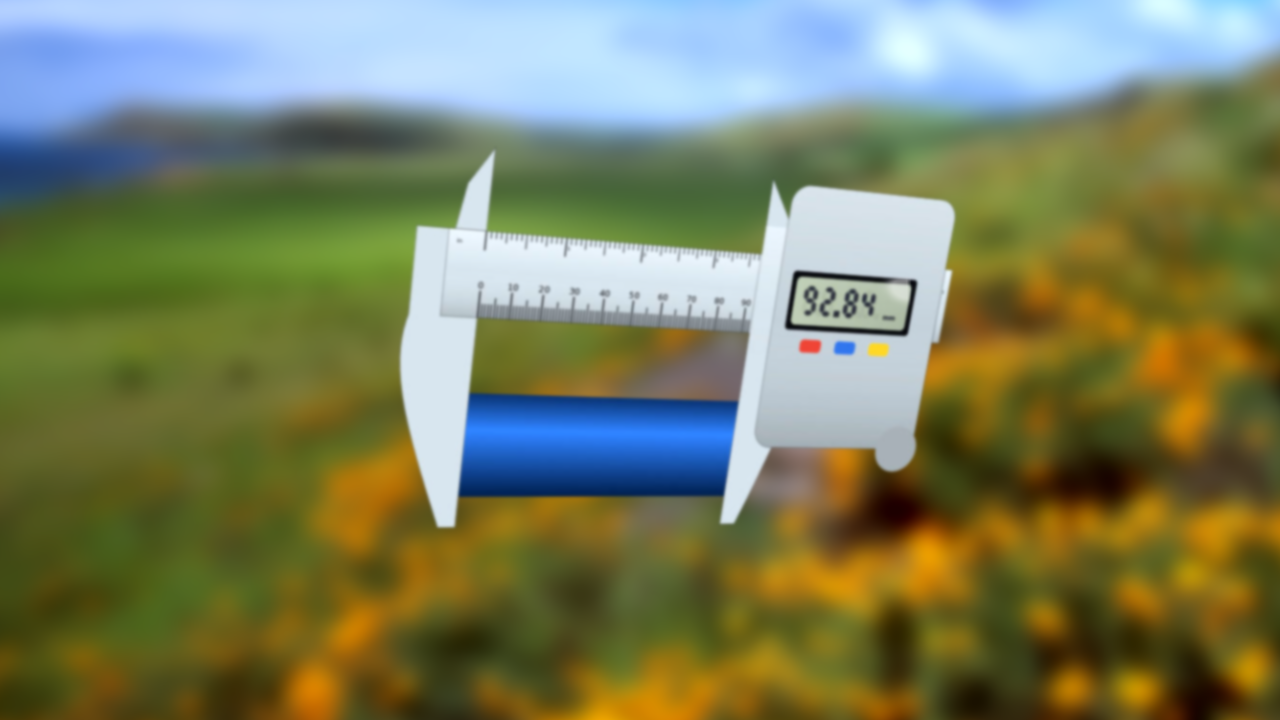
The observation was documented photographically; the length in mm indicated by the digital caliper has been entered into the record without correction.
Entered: 92.84 mm
